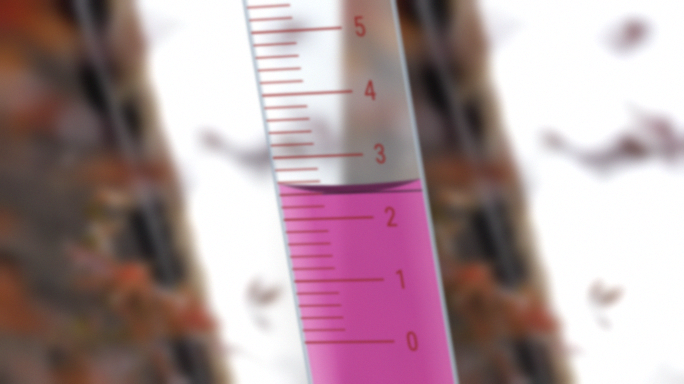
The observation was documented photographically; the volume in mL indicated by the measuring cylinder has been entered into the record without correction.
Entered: 2.4 mL
